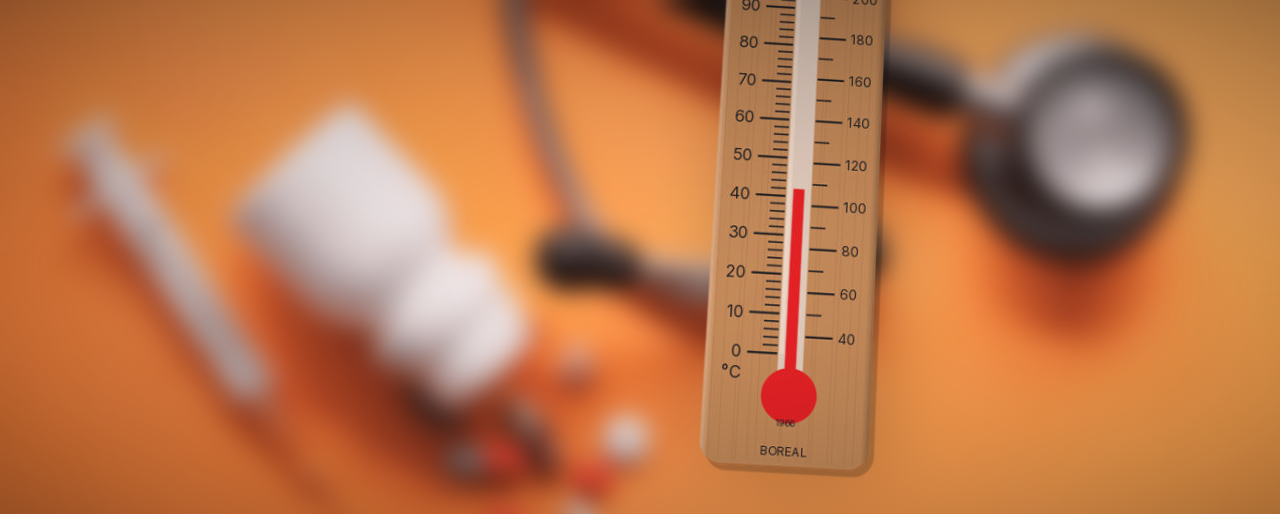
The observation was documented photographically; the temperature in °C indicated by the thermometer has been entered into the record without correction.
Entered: 42 °C
